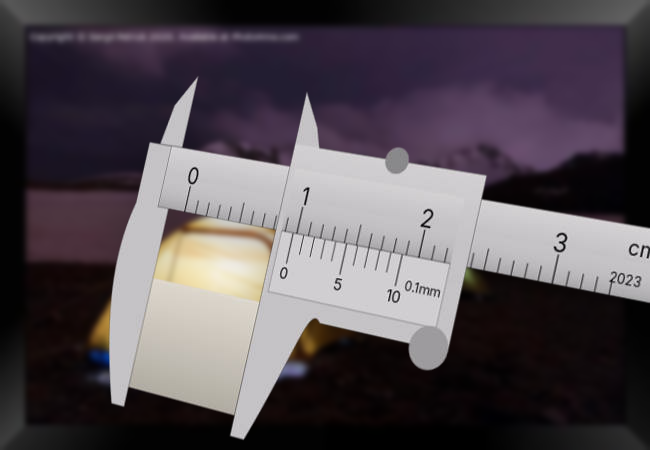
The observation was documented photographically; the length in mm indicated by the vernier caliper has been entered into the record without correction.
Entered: 9.7 mm
